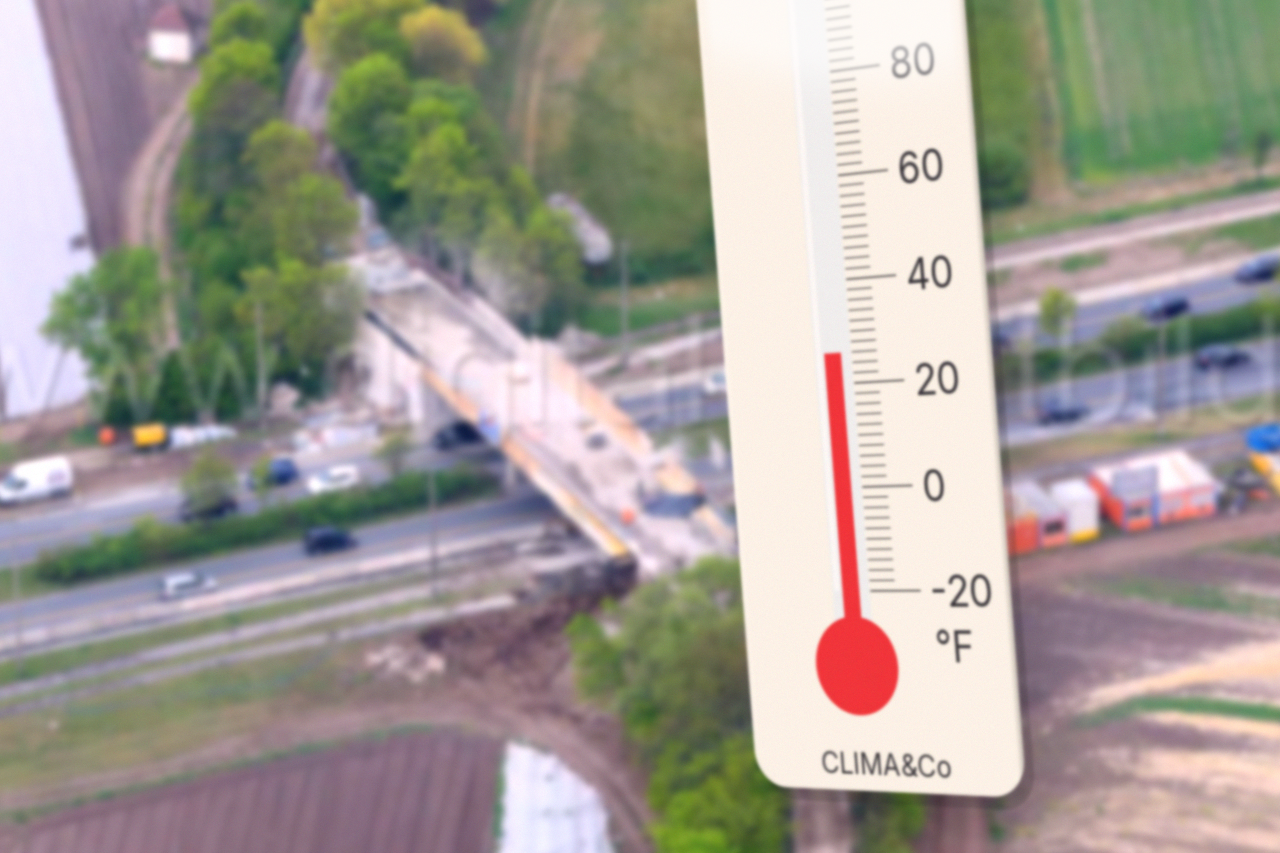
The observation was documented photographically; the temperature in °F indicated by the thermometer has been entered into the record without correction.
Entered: 26 °F
